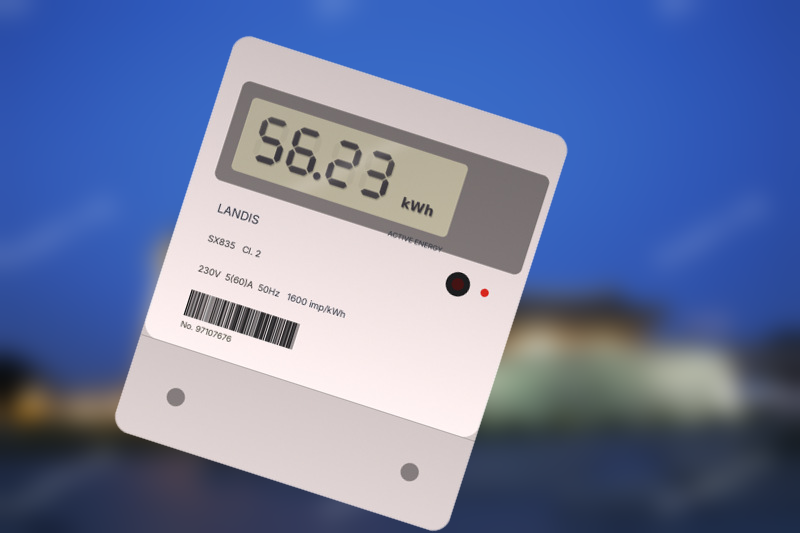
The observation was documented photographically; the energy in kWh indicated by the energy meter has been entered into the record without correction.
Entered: 56.23 kWh
